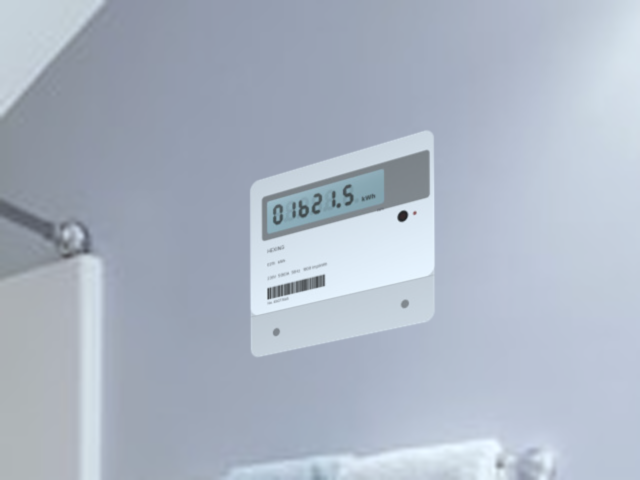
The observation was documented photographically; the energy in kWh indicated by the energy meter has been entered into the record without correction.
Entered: 1621.5 kWh
